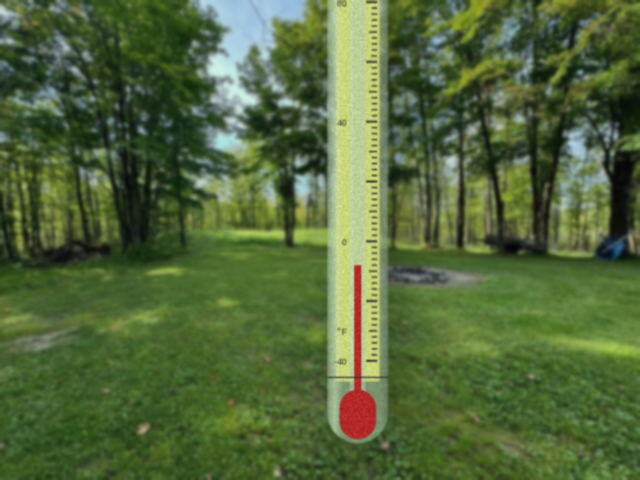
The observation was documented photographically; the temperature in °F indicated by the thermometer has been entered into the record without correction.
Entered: -8 °F
